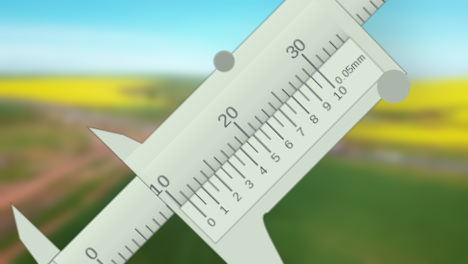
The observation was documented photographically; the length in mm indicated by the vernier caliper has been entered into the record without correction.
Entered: 11.0 mm
